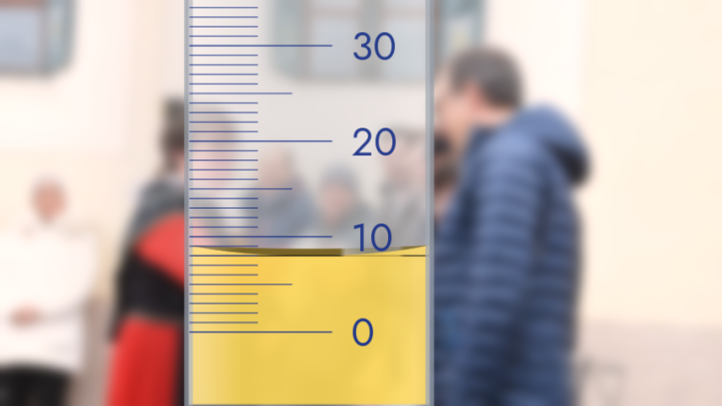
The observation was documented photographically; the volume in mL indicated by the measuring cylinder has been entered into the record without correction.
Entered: 8 mL
